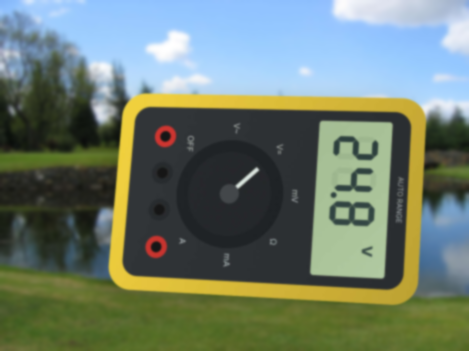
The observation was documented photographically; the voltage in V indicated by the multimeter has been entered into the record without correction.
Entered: 24.8 V
